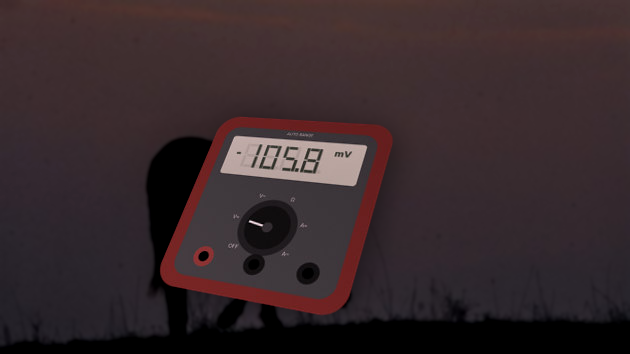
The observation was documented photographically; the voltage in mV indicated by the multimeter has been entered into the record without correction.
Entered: -105.8 mV
